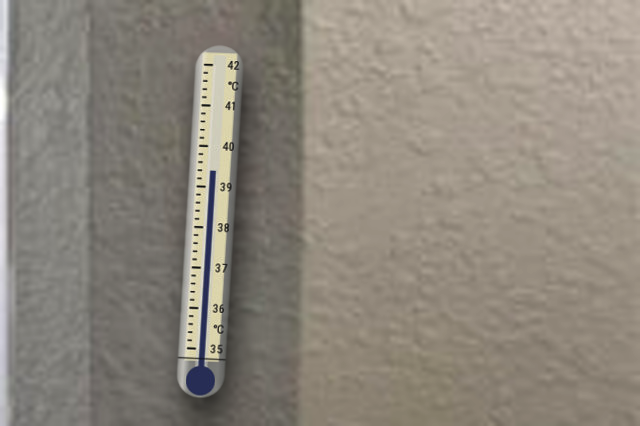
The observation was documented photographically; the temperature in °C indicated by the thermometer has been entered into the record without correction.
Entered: 39.4 °C
